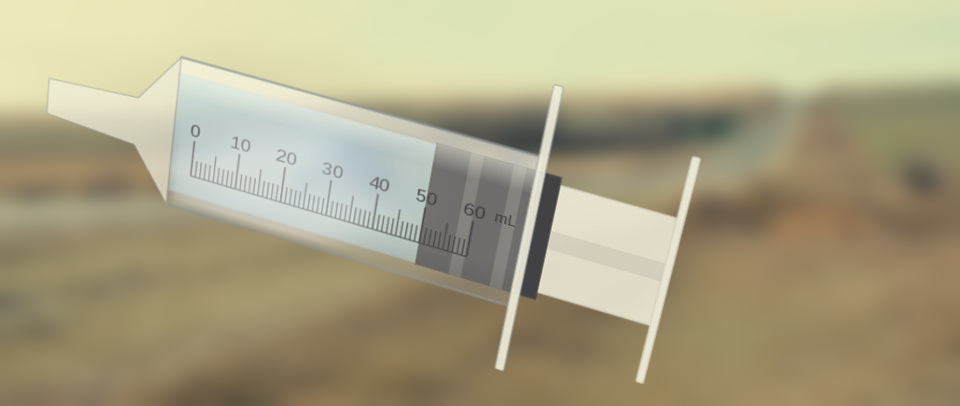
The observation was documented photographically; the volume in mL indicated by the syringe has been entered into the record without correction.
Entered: 50 mL
